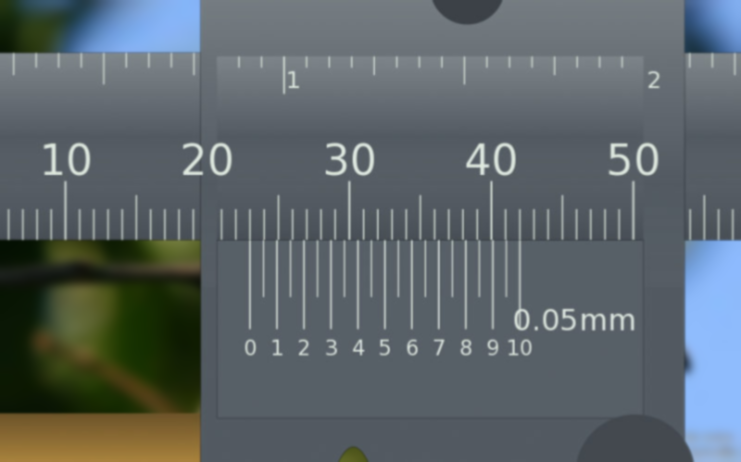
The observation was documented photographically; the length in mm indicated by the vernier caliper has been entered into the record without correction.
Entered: 23.0 mm
